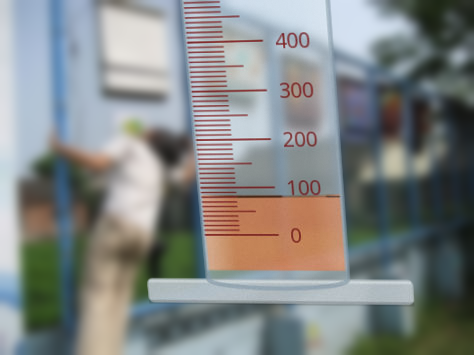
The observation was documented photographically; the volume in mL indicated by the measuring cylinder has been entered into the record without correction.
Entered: 80 mL
